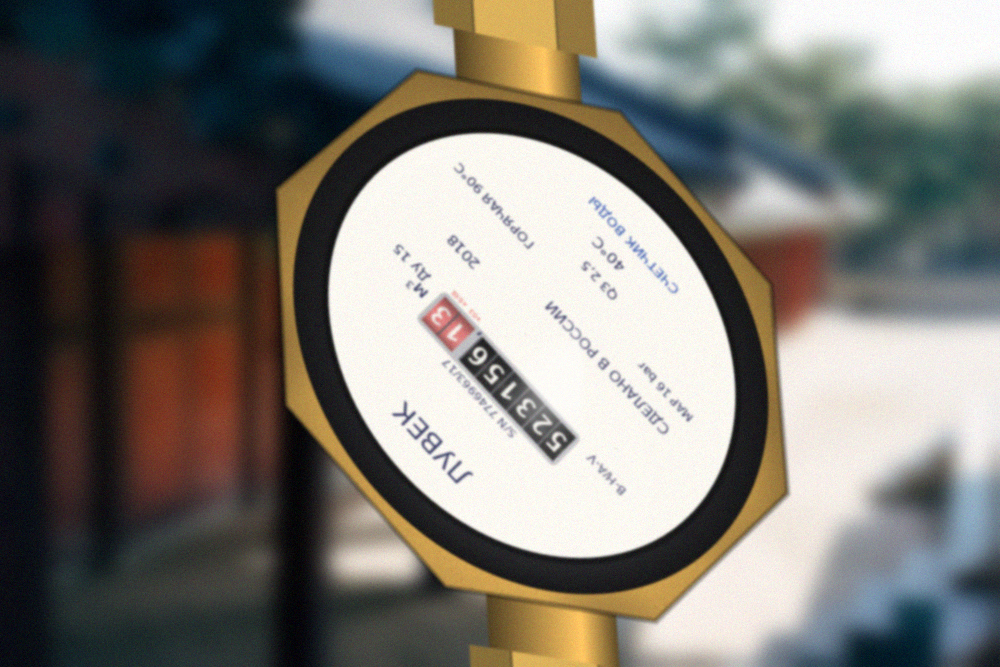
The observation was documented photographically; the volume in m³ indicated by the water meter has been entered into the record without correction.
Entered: 523156.13 m³
